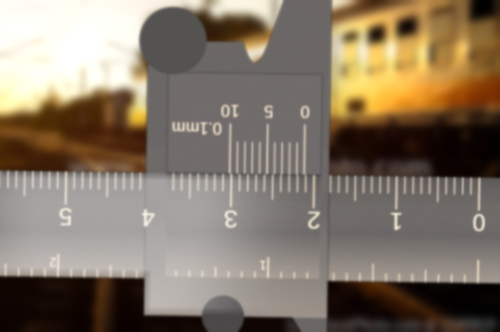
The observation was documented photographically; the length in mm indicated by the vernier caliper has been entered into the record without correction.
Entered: 21.2 mm
